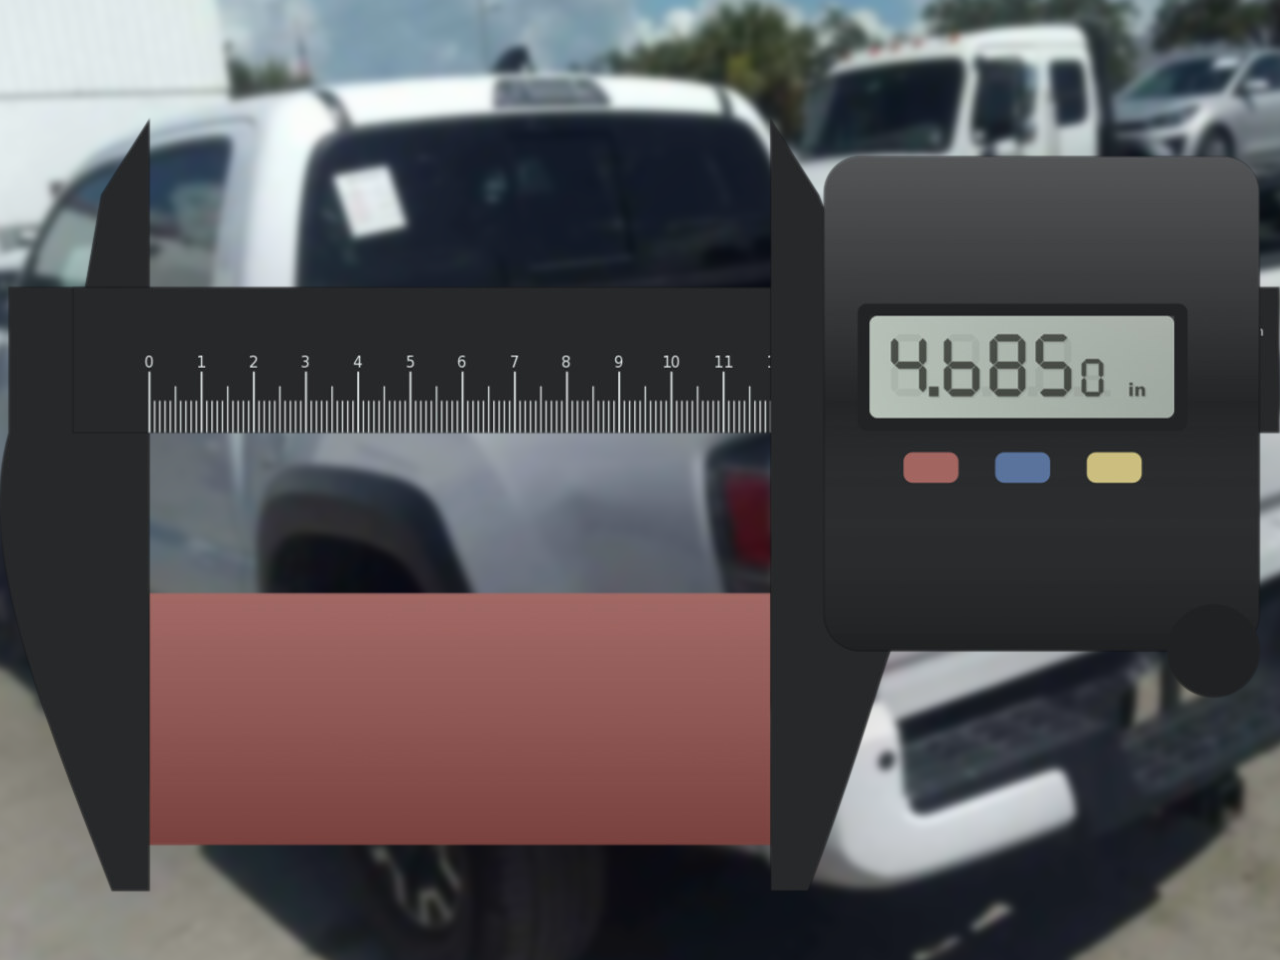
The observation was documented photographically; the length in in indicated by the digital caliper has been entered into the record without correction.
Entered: 4.6850 in
